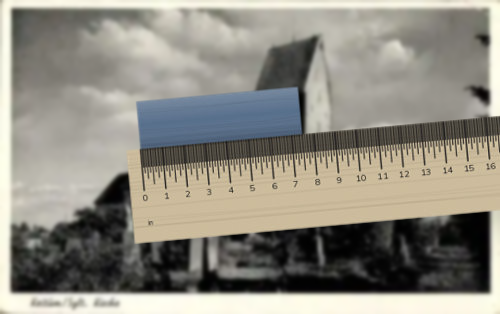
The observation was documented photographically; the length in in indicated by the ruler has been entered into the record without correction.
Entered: 7.5 in
